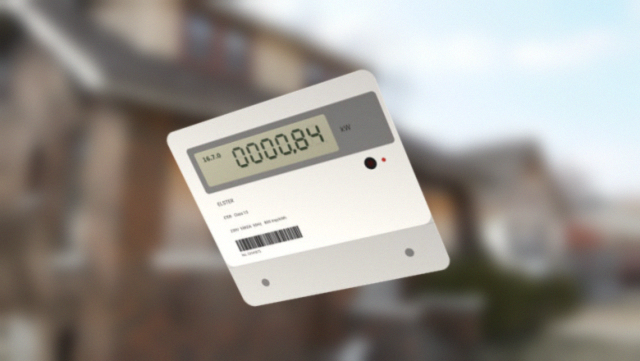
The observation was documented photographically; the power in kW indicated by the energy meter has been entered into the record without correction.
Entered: 0.84 kW
